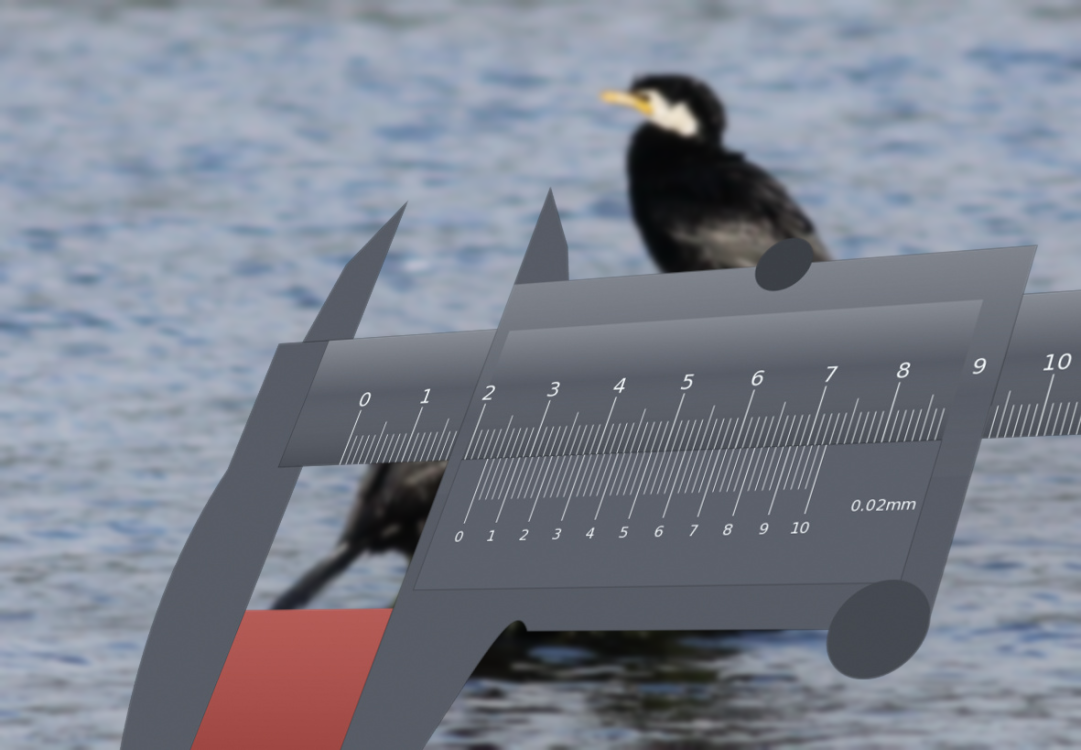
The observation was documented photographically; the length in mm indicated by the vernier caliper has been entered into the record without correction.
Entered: 23.6 mm
